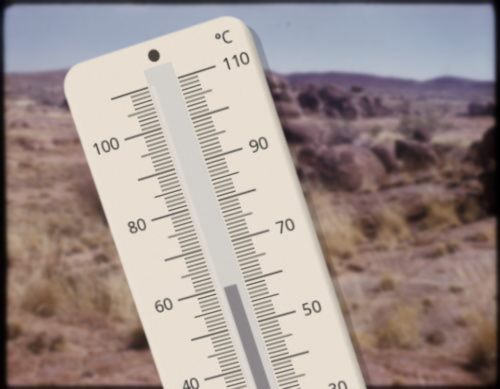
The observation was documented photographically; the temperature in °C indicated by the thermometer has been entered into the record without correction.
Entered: 60 °C
